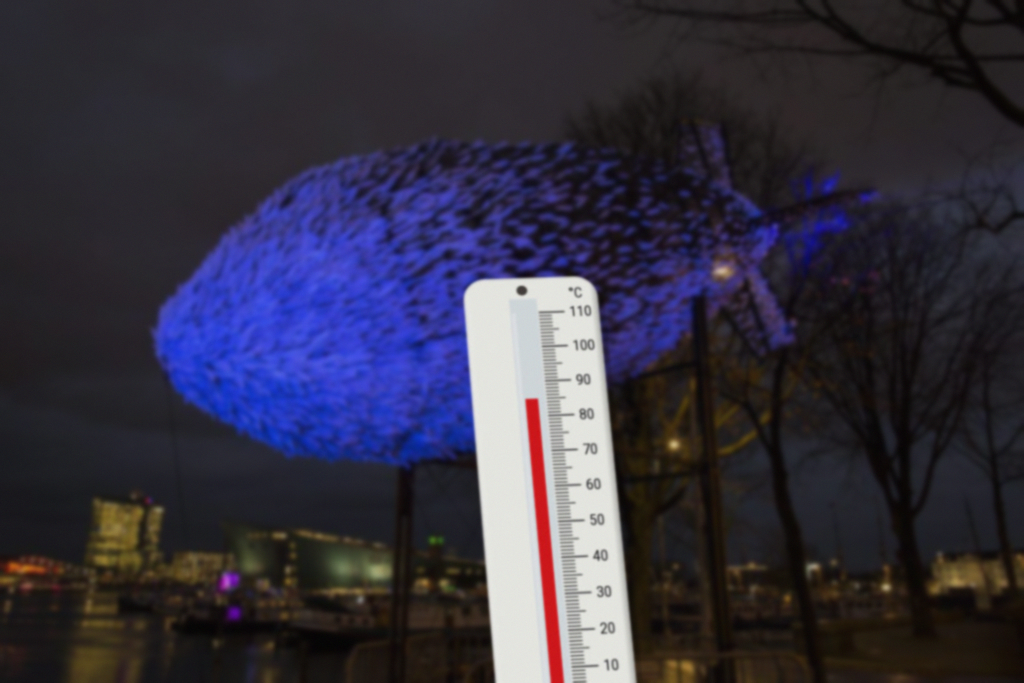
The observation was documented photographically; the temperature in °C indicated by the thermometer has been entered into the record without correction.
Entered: 85 °C
